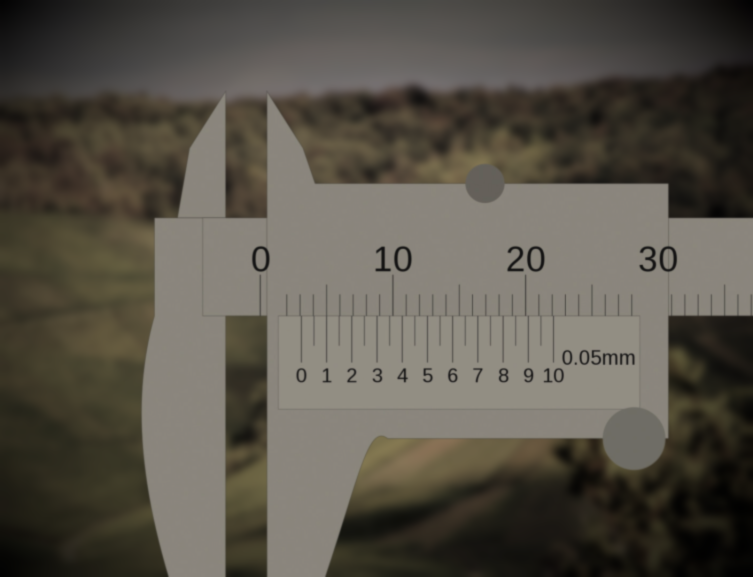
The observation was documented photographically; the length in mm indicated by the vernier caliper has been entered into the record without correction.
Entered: 3.1 mm
